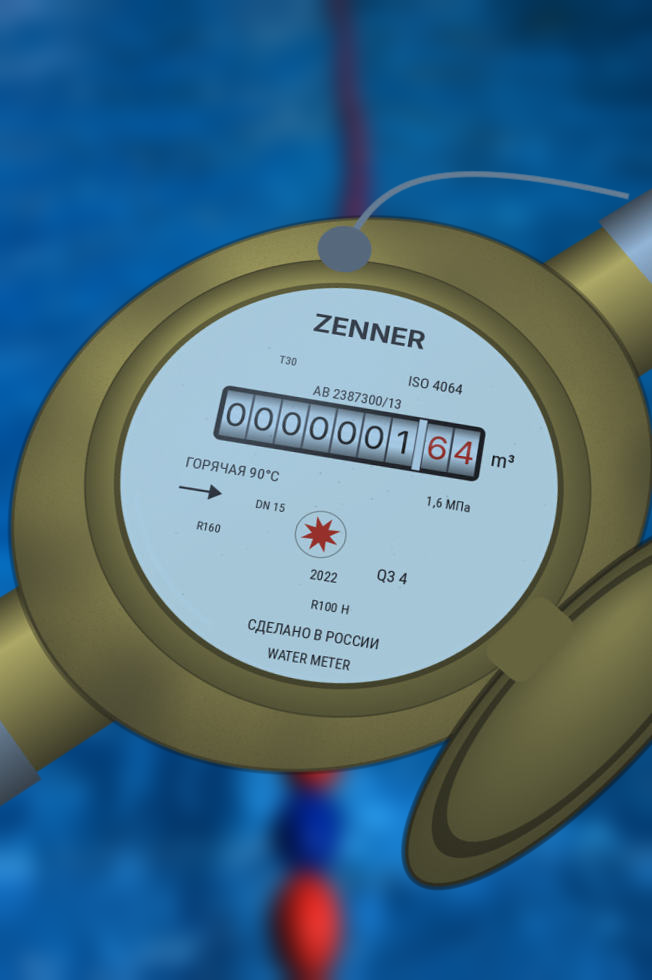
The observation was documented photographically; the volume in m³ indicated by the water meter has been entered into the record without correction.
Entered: 1.64 m³
